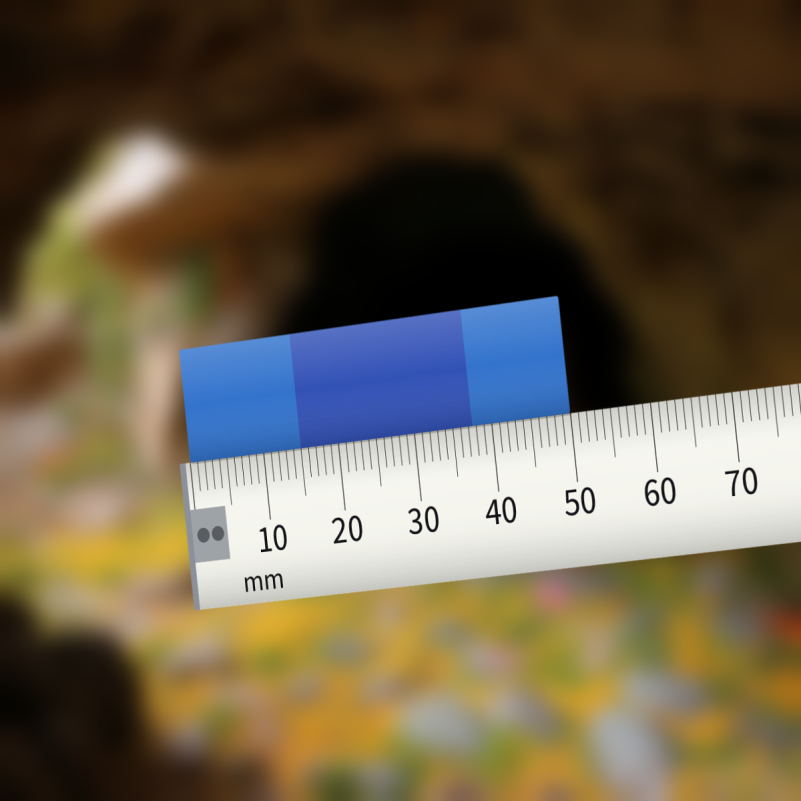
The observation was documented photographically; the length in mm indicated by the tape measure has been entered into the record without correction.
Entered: 50 mm
